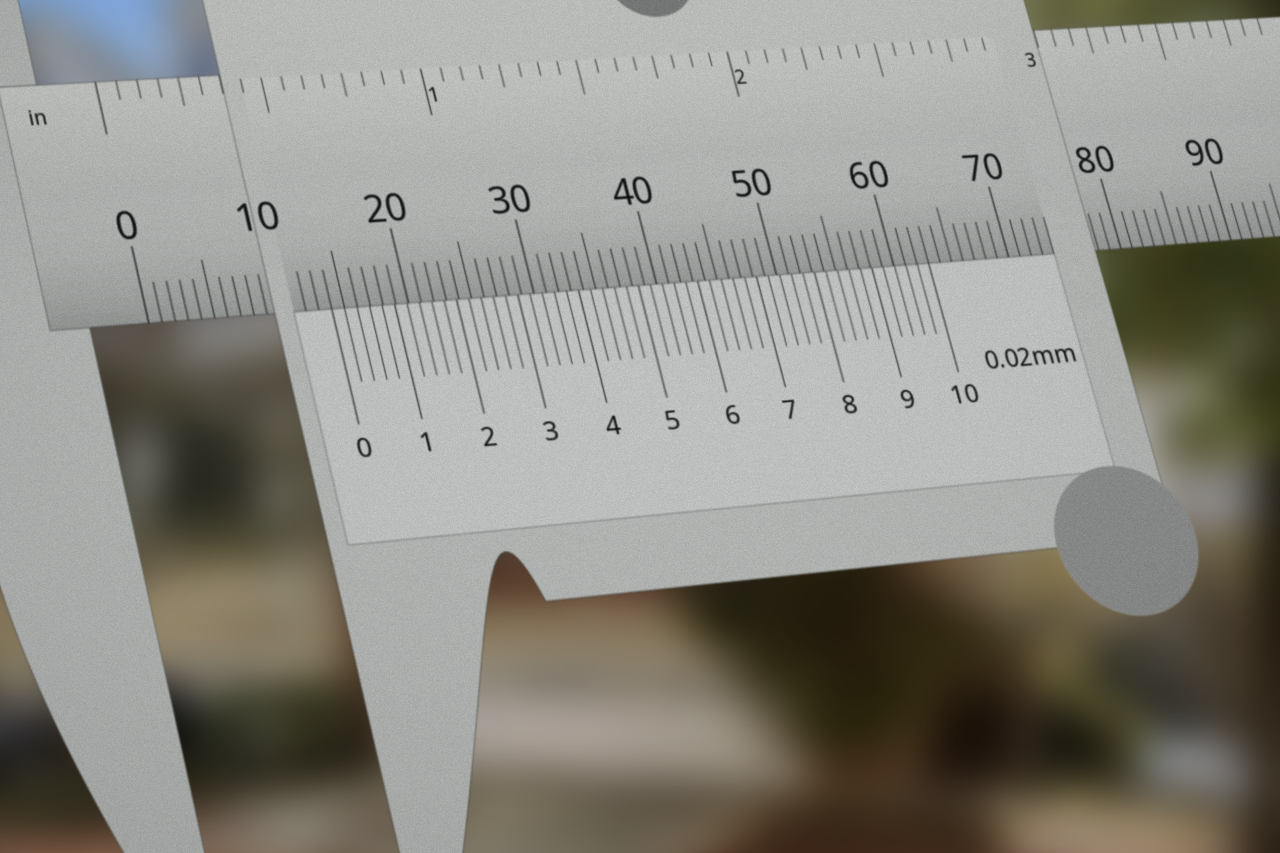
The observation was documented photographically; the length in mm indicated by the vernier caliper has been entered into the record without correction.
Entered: 14.0 mm
